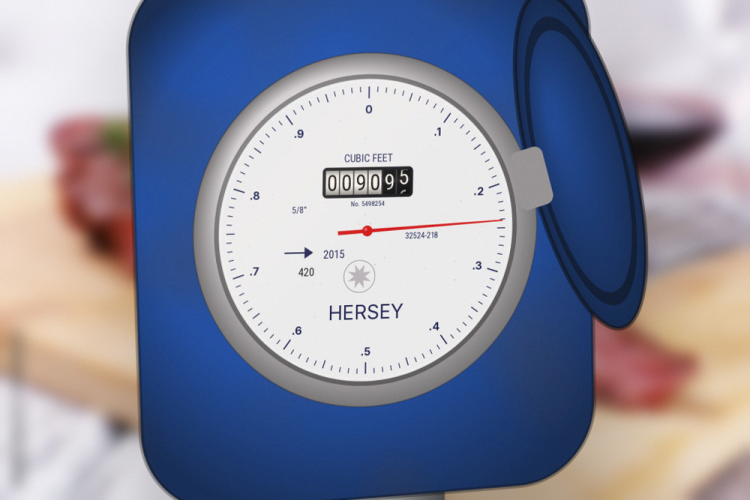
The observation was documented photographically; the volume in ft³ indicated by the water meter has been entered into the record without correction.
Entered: 9095.24 ft³
